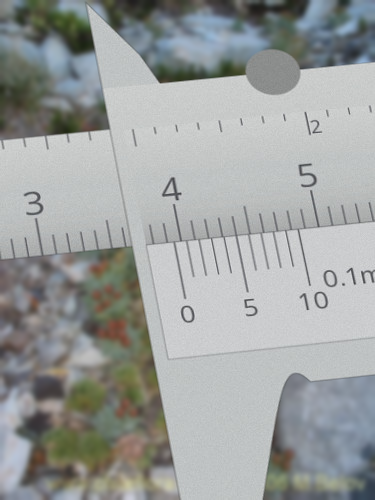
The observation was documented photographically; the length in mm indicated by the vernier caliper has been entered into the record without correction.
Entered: 39.5 mm
